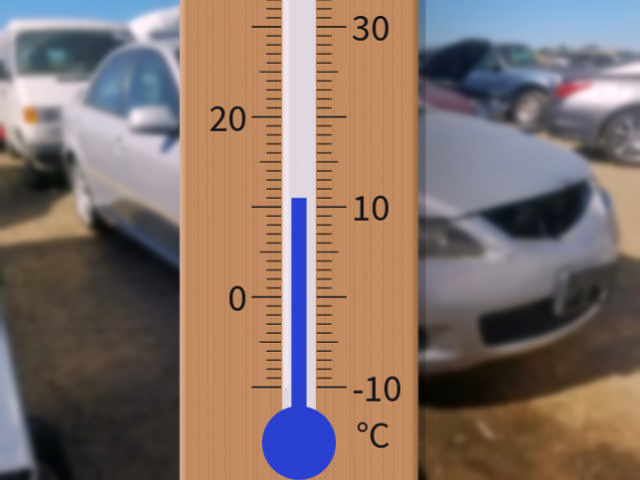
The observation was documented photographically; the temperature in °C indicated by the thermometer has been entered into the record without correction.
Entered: 11 °C
